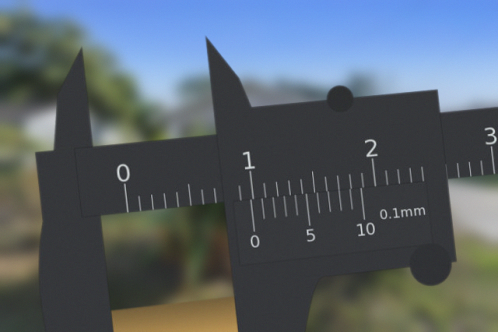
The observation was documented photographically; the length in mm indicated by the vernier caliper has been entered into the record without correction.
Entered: 9.8 mm
